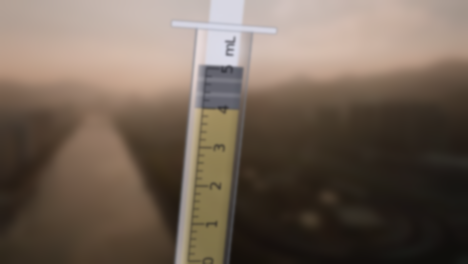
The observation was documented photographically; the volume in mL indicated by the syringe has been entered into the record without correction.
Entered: 4 mL
